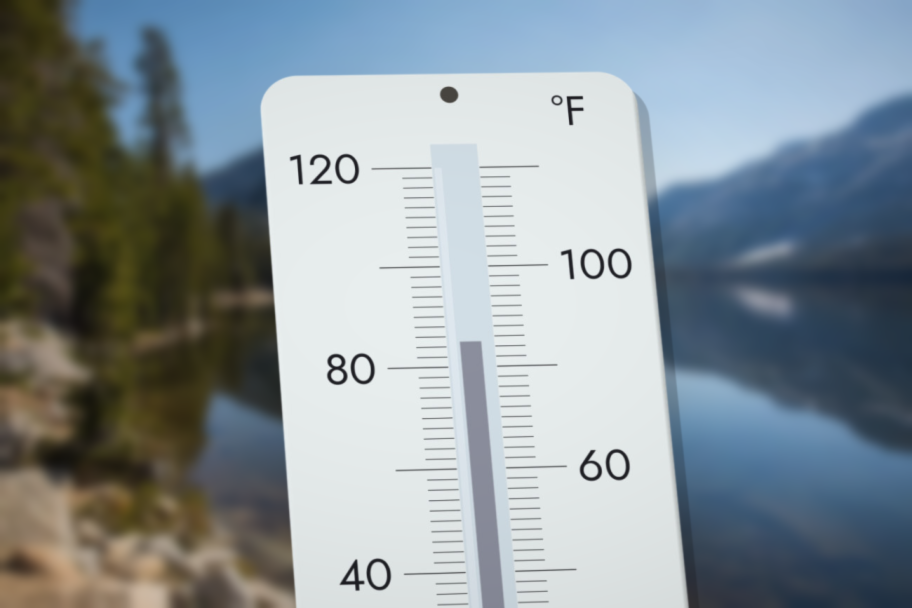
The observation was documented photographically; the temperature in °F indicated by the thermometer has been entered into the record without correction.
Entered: 85 °F
